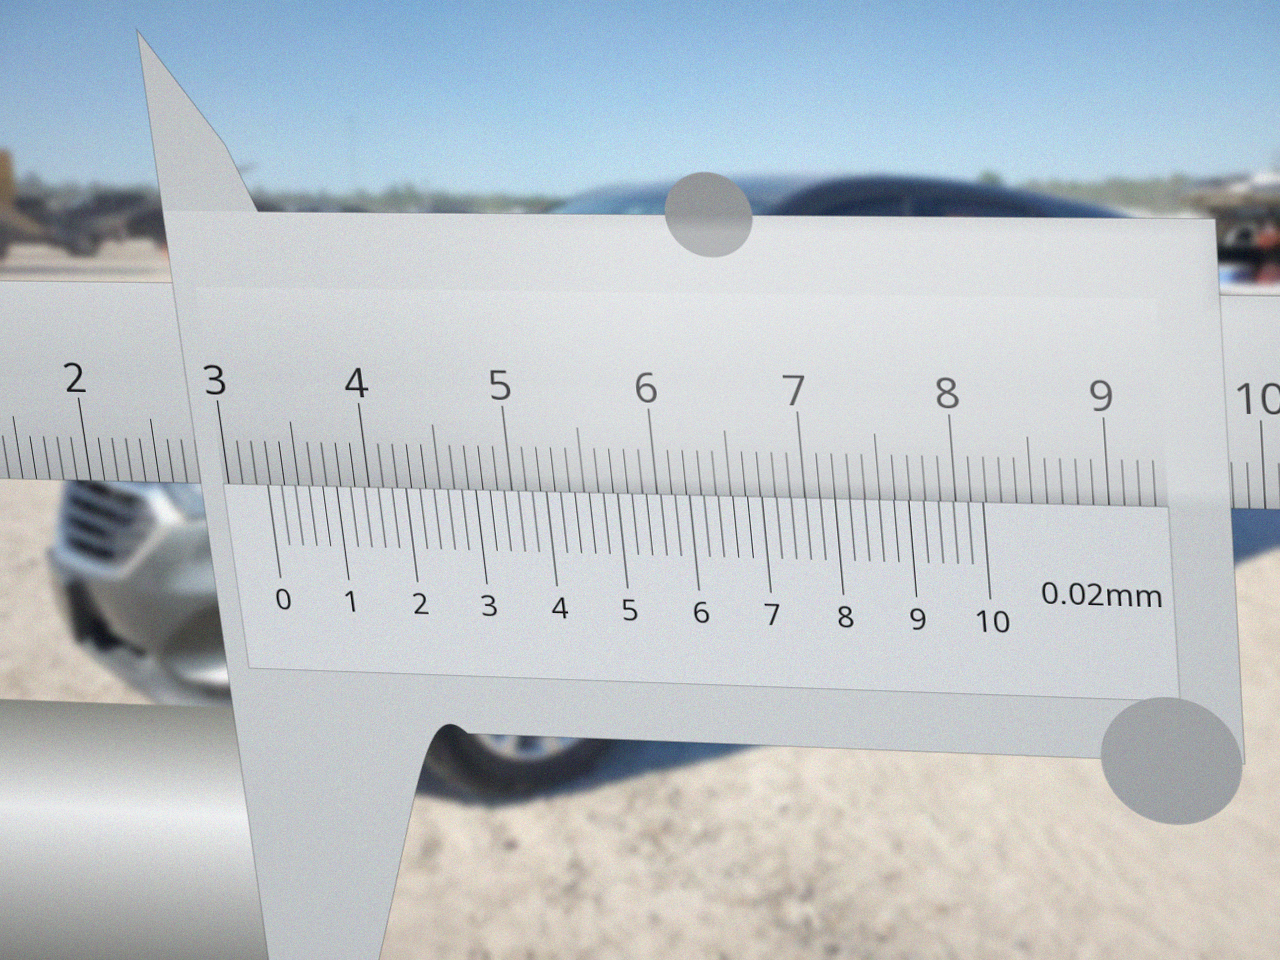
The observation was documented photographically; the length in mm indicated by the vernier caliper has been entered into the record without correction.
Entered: 32.8 mm
